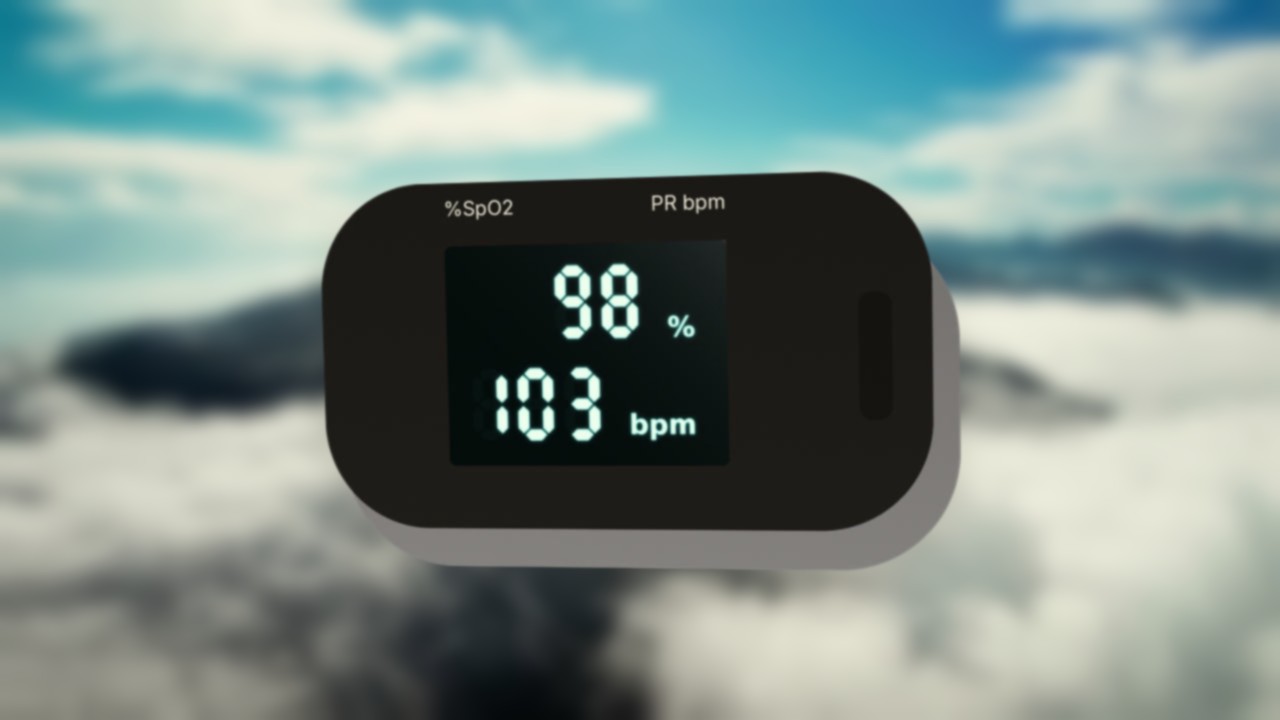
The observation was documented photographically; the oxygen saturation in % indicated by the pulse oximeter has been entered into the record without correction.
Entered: 98 %
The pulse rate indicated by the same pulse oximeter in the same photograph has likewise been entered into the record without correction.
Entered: 103 bpm
